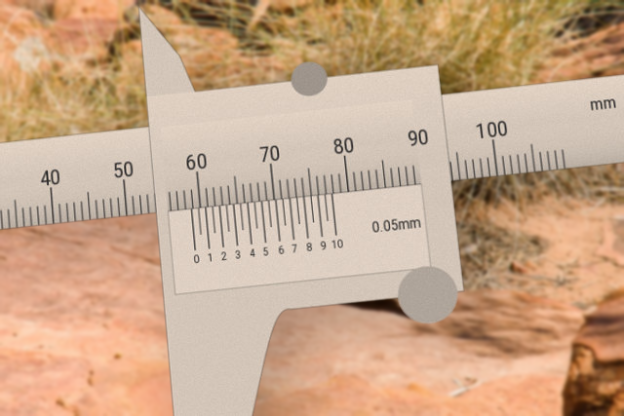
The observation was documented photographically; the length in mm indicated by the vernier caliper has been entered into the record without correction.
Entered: 58.8 mm
